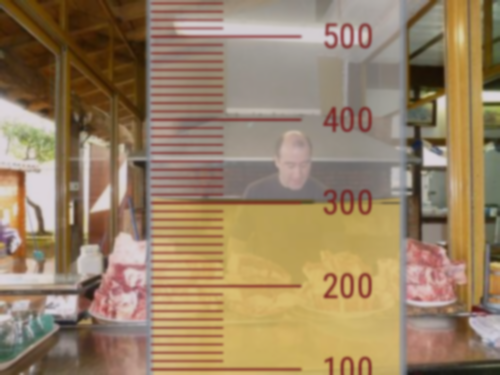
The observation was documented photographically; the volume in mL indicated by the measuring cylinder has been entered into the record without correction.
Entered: 300 mL
